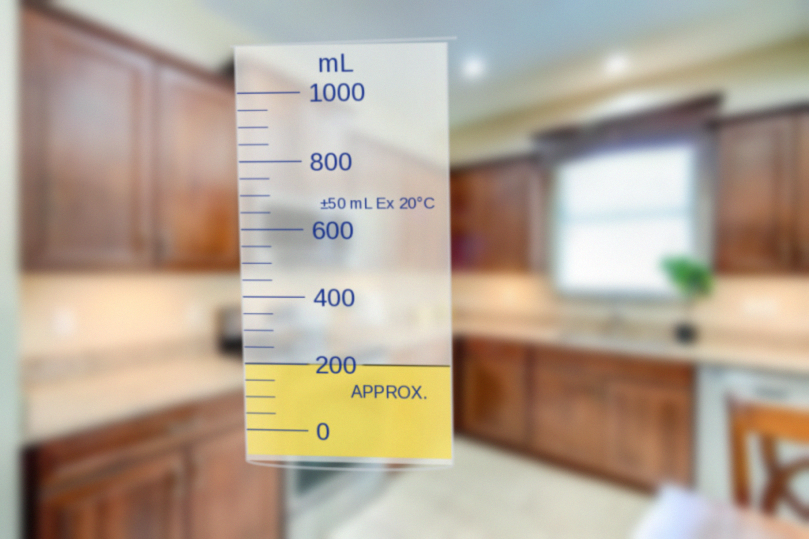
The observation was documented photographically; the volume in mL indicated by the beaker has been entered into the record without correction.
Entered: 200 mL
